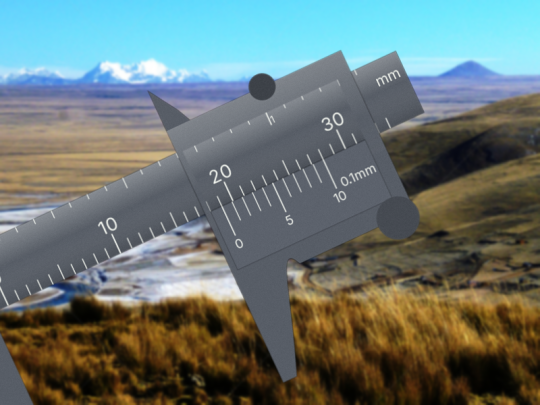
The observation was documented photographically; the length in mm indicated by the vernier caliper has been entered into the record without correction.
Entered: 19.0 mm
